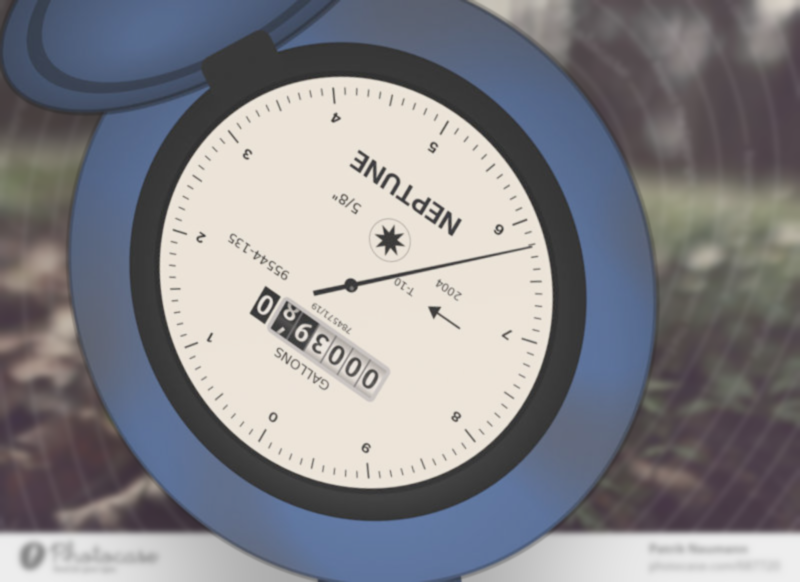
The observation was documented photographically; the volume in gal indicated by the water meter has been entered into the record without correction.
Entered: 3976.2 gal
